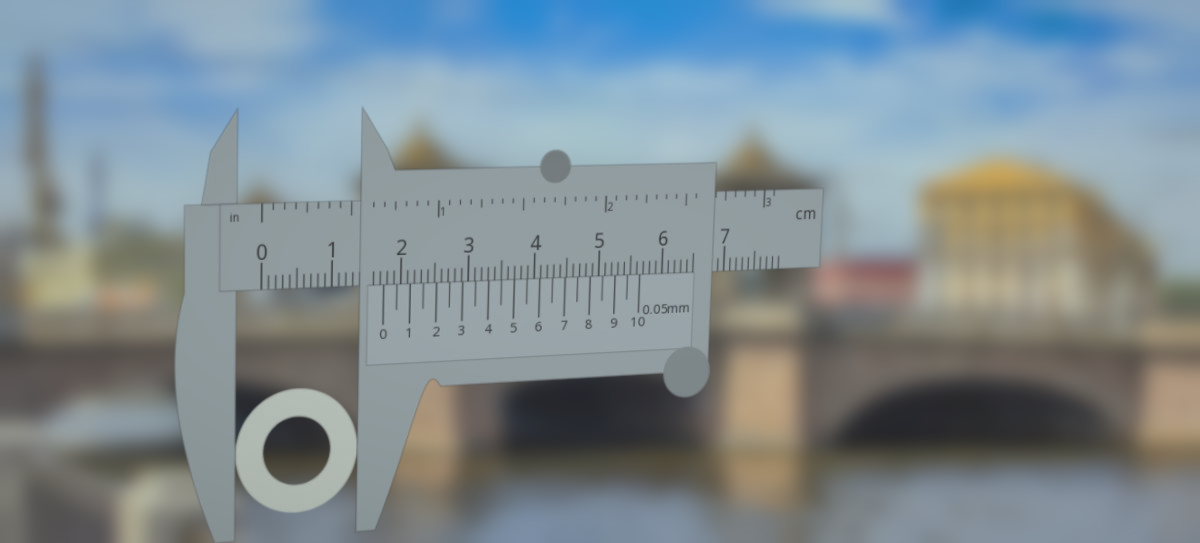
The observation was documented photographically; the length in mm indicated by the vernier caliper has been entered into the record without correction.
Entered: 17.5 mm
